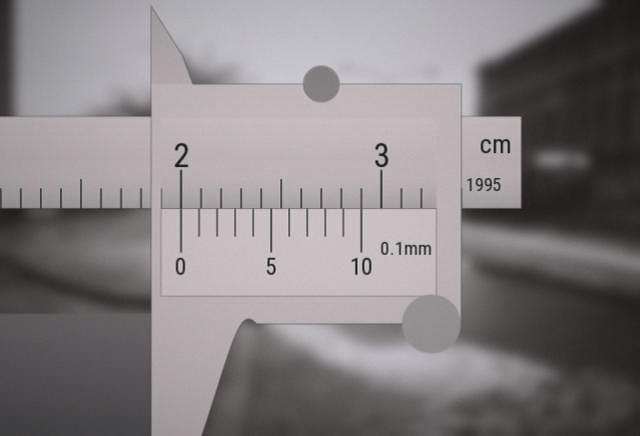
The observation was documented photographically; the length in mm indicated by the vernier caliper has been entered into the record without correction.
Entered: 20.0 mm
